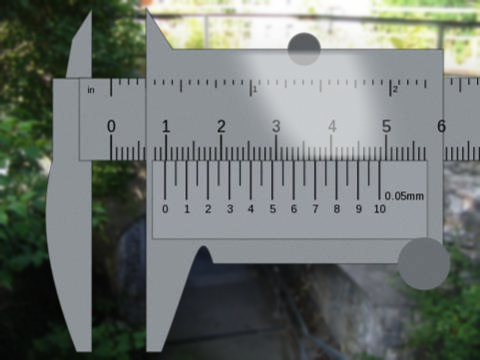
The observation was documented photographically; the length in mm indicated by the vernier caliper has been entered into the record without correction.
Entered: 9.8 mm
